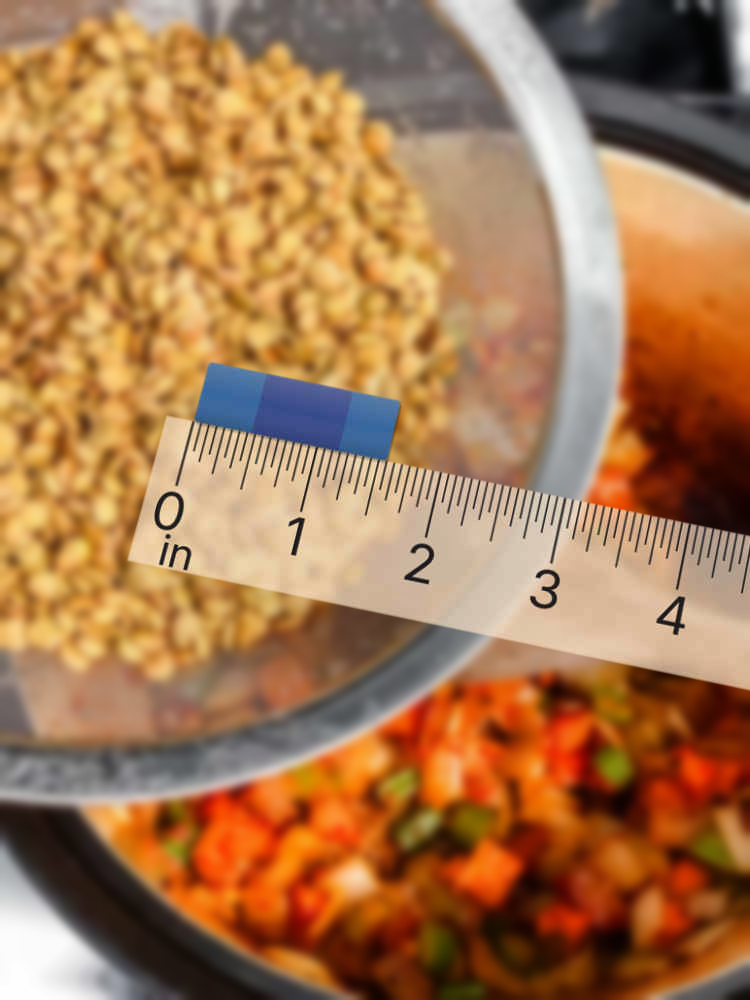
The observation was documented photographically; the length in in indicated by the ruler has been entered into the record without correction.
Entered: 1.5625 in
